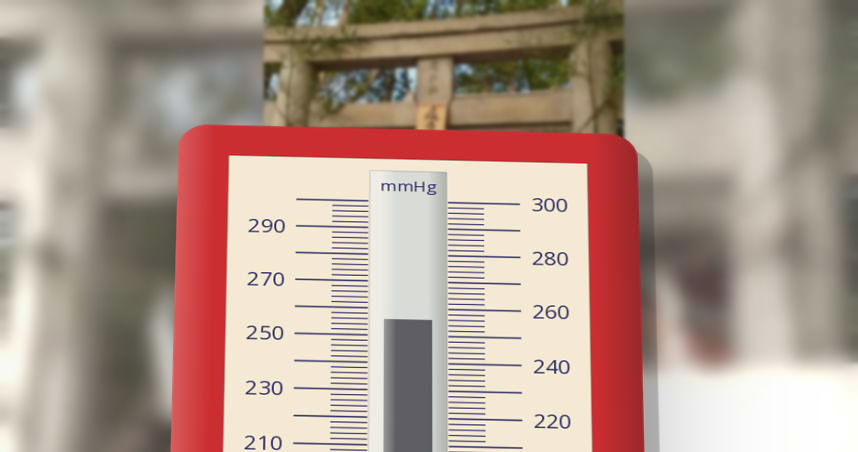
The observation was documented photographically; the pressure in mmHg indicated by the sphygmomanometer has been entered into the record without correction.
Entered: 256 mmHg
